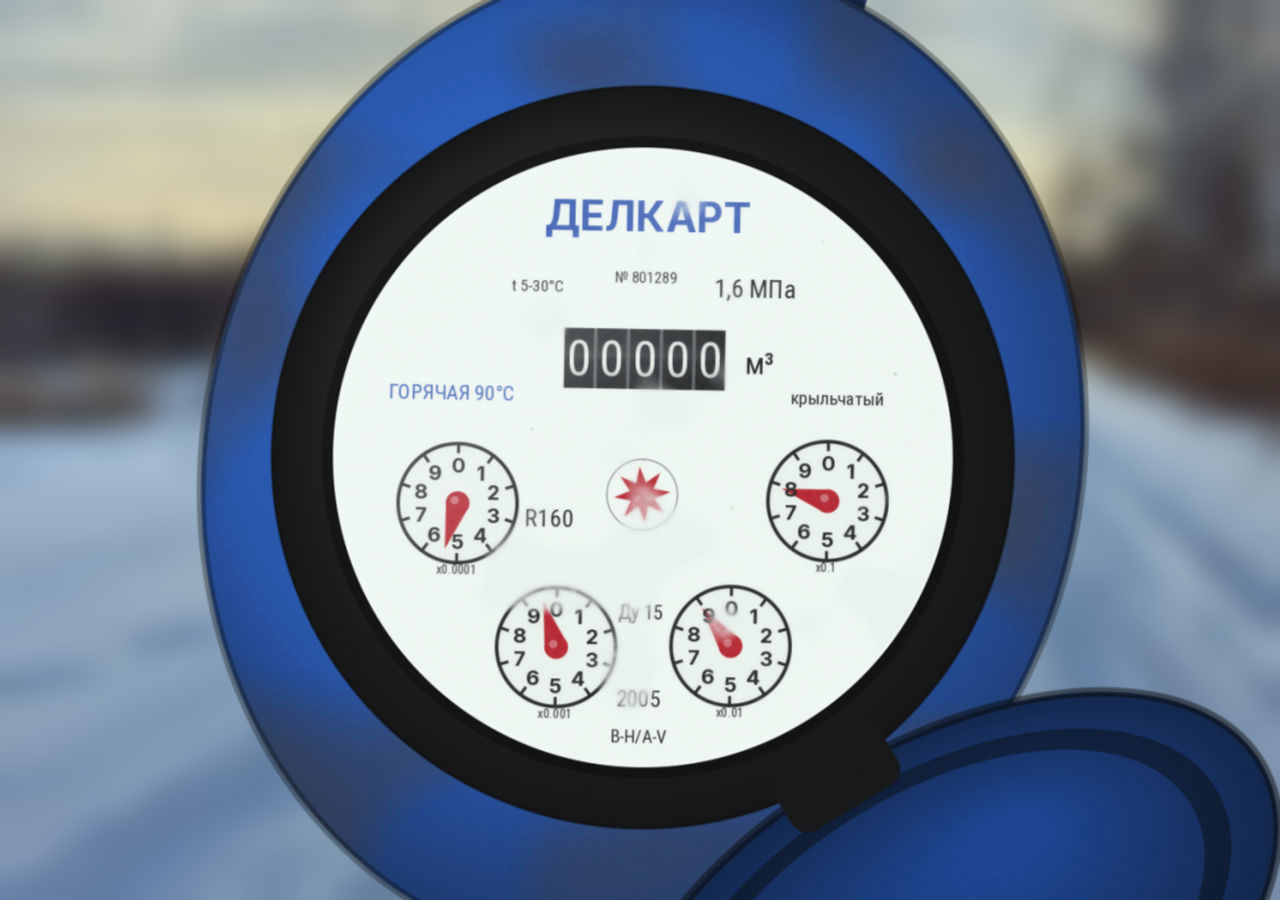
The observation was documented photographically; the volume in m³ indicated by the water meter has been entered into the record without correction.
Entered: 0.7895 m³
